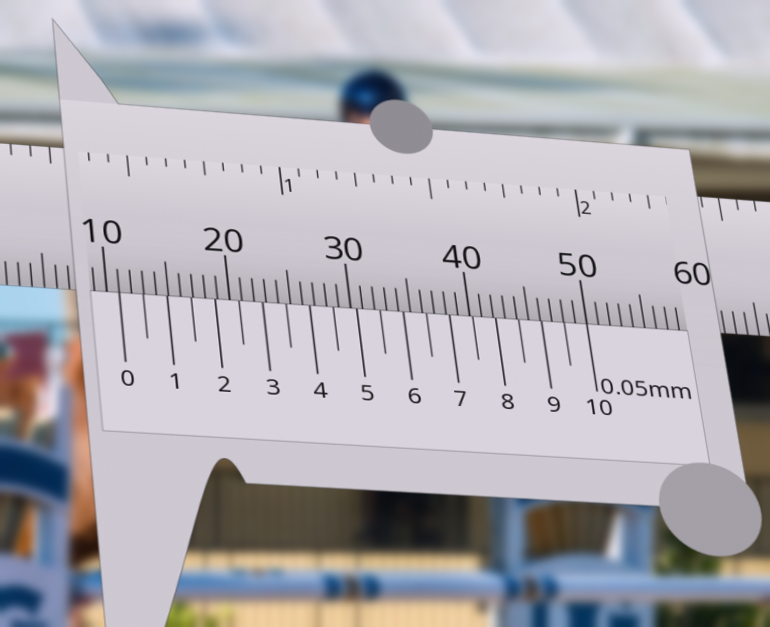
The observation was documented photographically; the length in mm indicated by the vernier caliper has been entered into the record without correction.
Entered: 11.0 mm
